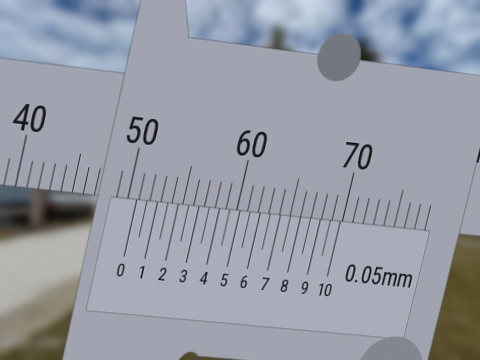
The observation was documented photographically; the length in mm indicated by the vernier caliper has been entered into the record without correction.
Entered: 50.8 mm
